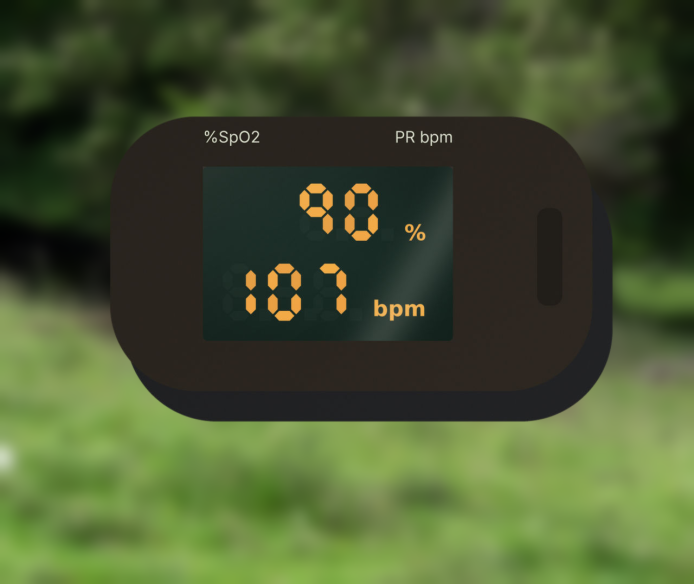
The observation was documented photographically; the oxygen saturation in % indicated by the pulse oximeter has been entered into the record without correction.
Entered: 90 %
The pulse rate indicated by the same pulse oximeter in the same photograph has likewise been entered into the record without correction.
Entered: 107 bpm
